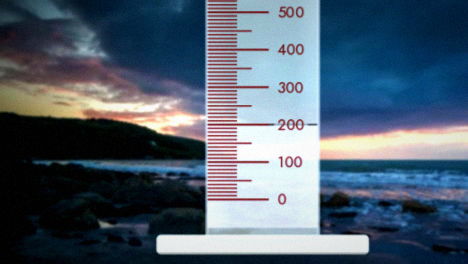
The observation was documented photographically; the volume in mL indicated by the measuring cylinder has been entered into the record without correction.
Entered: 200 mL
